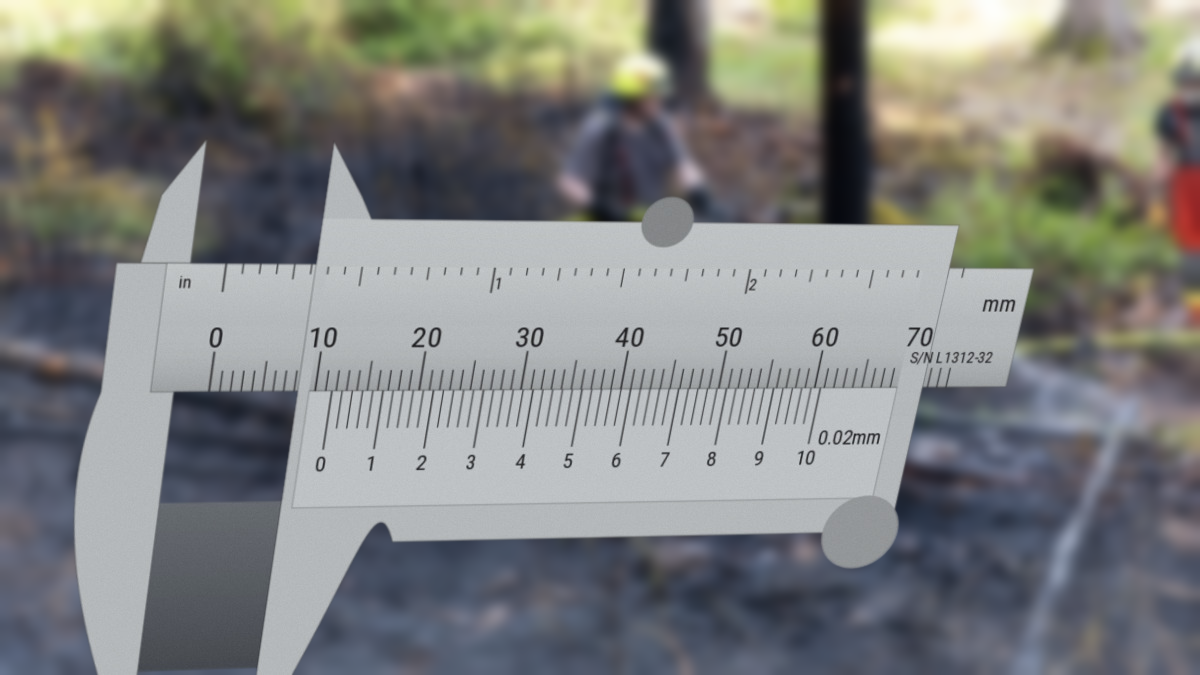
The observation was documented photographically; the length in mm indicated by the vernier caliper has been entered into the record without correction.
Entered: 11.6 mm
